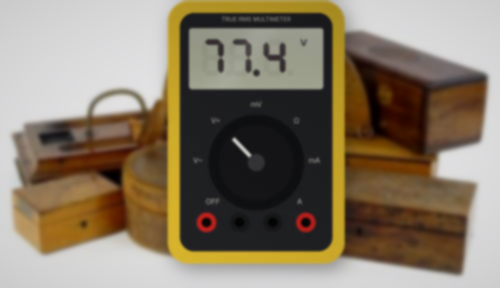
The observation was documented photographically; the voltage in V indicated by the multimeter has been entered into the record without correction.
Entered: 77.4 V
